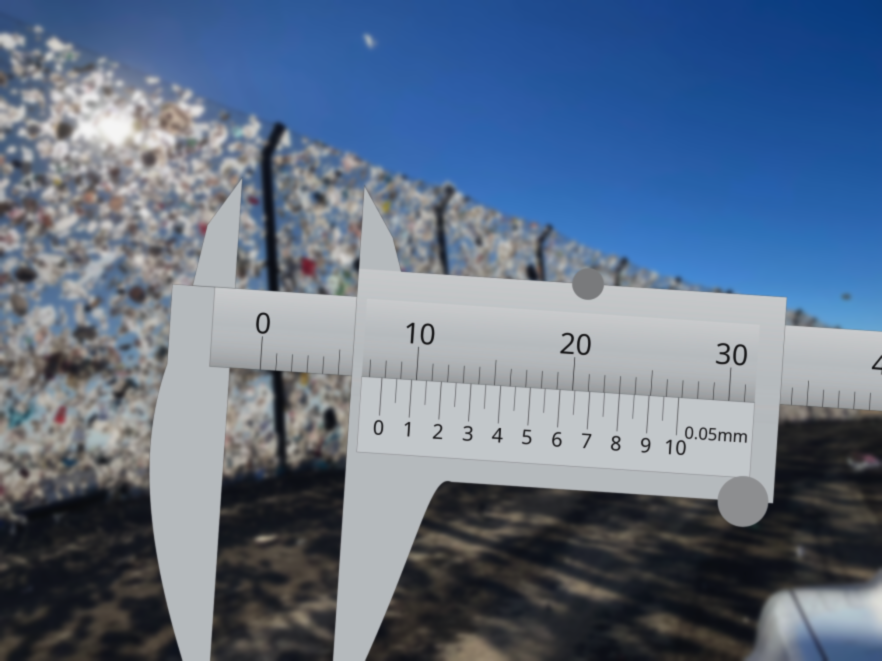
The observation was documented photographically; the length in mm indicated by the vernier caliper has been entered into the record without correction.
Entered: 7.8 mm
